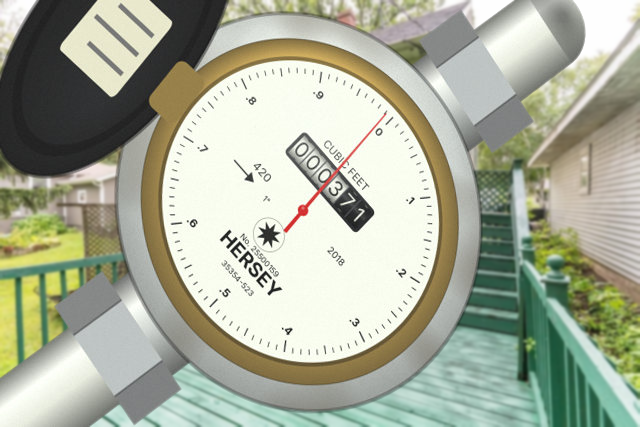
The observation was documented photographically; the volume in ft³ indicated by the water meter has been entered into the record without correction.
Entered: 370.99 ft³
